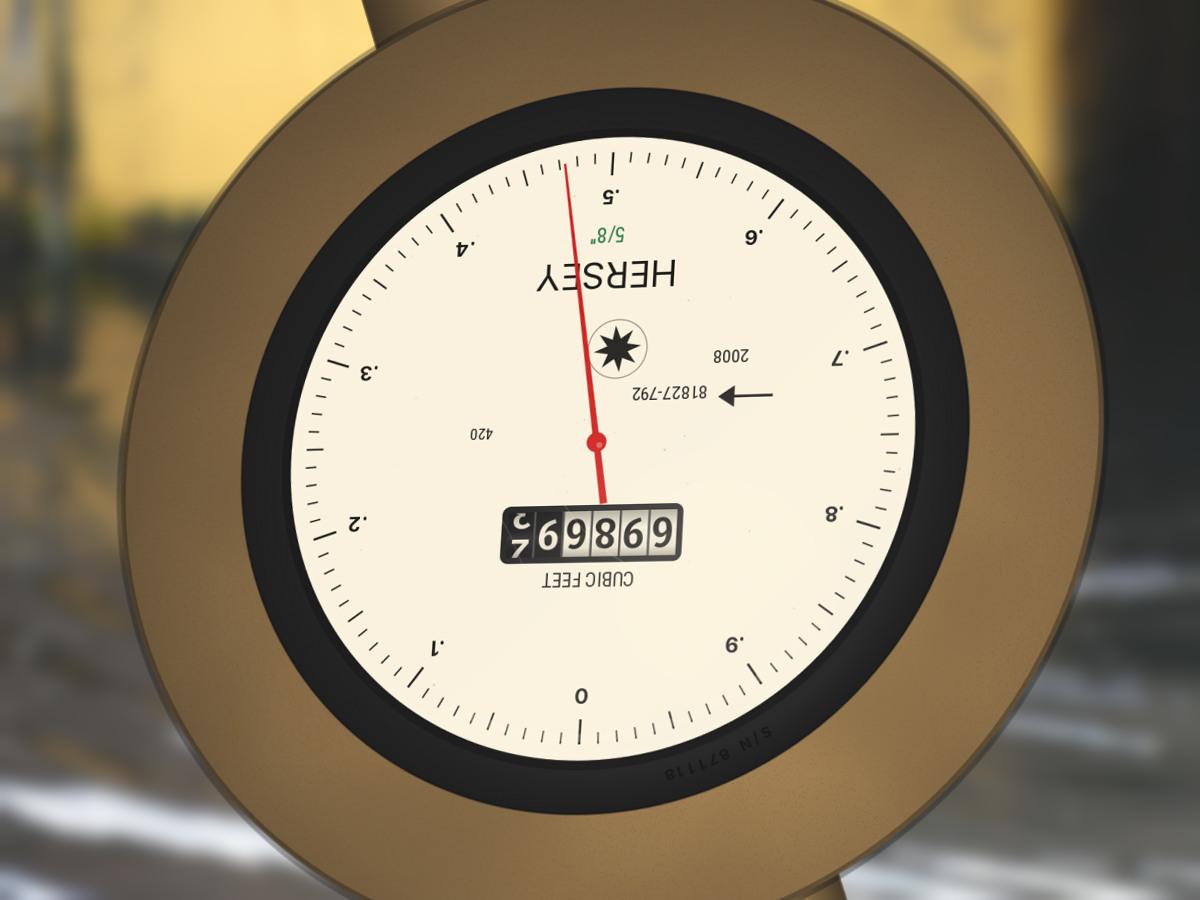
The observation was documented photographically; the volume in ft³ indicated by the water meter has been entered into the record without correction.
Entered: 698692.47 ft³
